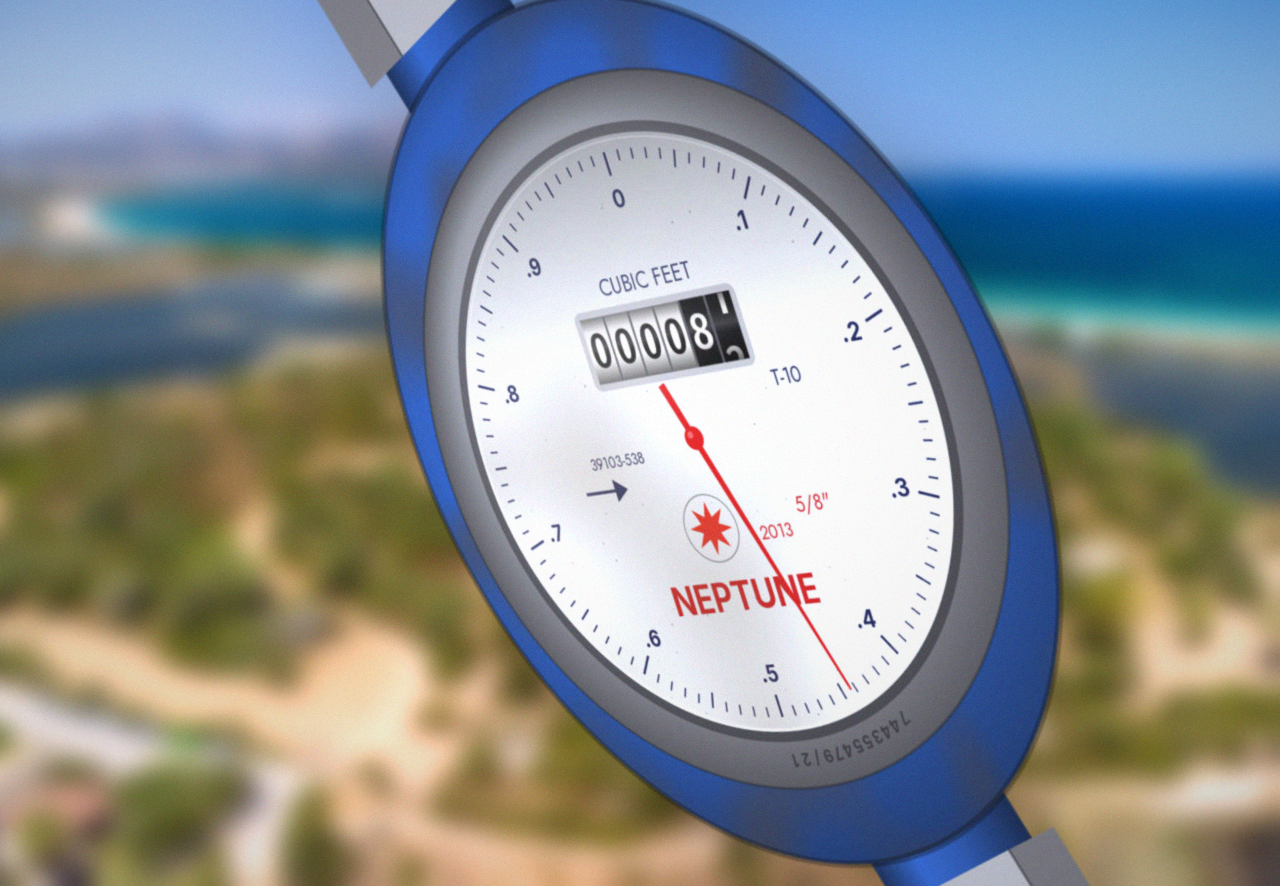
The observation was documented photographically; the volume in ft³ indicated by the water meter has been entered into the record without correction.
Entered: 81.44 ft³
